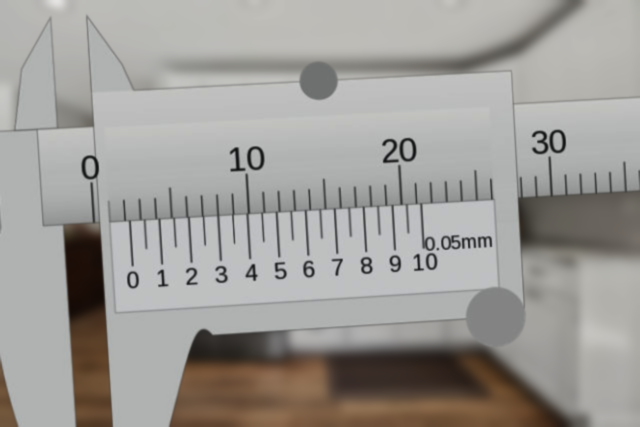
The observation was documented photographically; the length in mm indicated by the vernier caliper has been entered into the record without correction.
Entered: 2.3 mm
